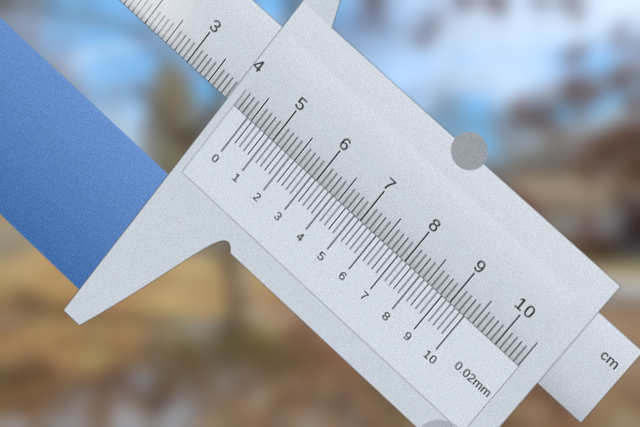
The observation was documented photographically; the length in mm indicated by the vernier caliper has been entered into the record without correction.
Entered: 44.2 mm
